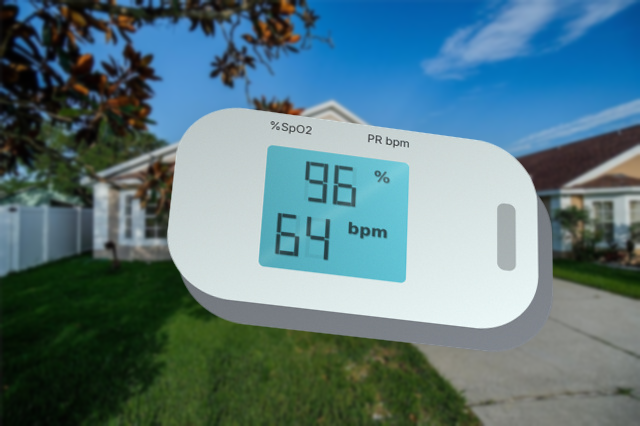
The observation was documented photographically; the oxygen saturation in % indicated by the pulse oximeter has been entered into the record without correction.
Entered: 96 %
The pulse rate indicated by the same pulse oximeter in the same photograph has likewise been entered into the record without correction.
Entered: 64 bpm
